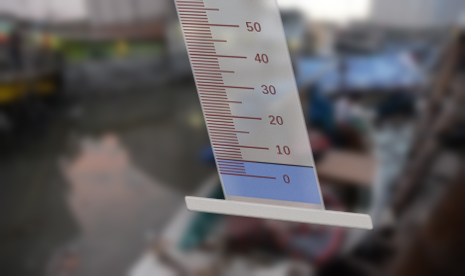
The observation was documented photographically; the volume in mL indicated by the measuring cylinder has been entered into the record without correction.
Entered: 5 mL
